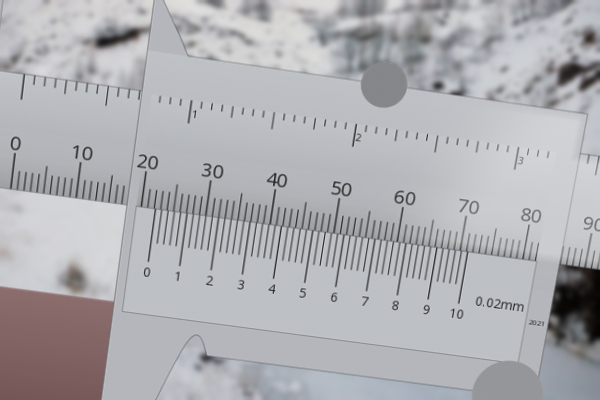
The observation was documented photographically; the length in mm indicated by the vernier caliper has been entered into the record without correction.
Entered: 22.2 mm
